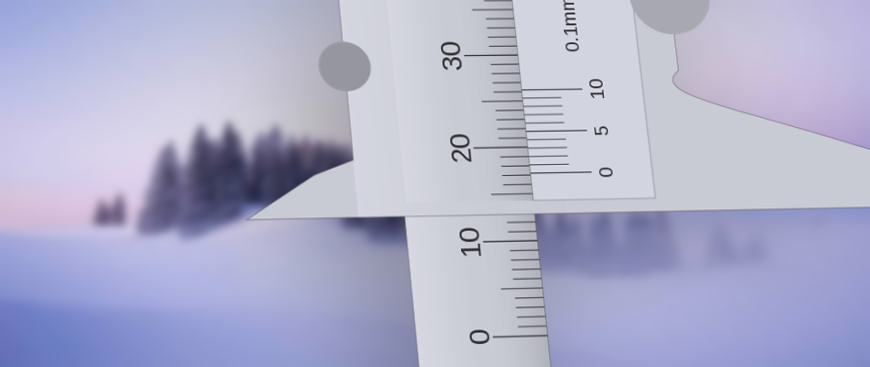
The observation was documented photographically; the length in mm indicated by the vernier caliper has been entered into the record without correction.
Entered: 17.2 mm
